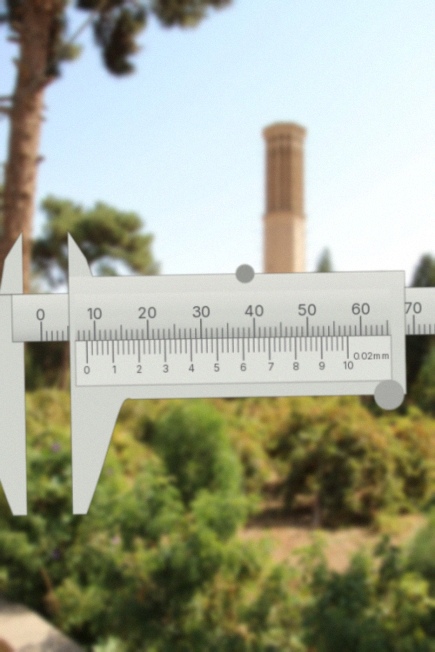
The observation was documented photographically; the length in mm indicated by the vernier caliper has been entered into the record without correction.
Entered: 8.5 mm
